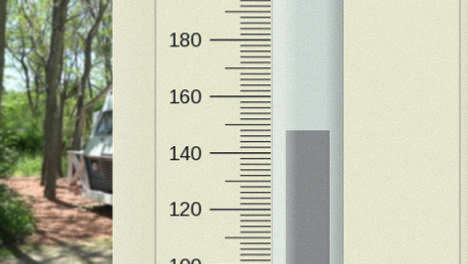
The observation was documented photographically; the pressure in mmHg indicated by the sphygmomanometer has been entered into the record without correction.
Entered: 148 mmHg
